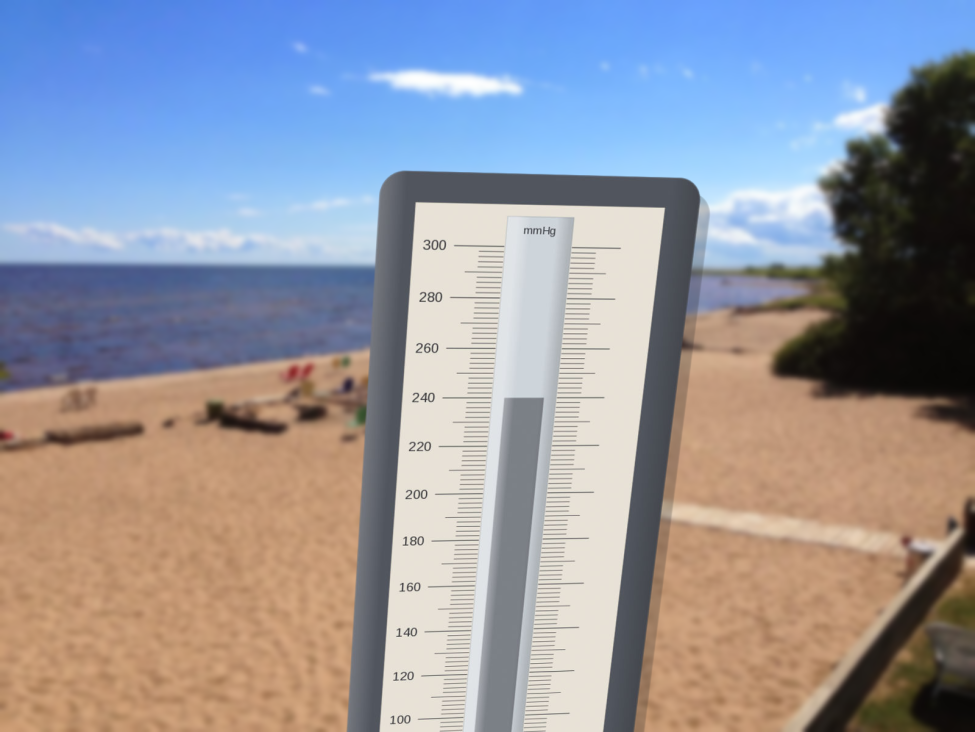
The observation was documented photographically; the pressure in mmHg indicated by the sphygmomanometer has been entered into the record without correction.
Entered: 240 mmHg
